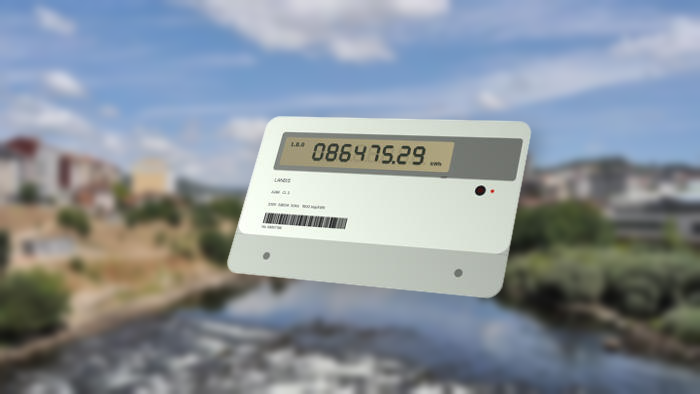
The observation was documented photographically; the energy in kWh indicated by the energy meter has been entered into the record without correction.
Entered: 86475.29 kWh
